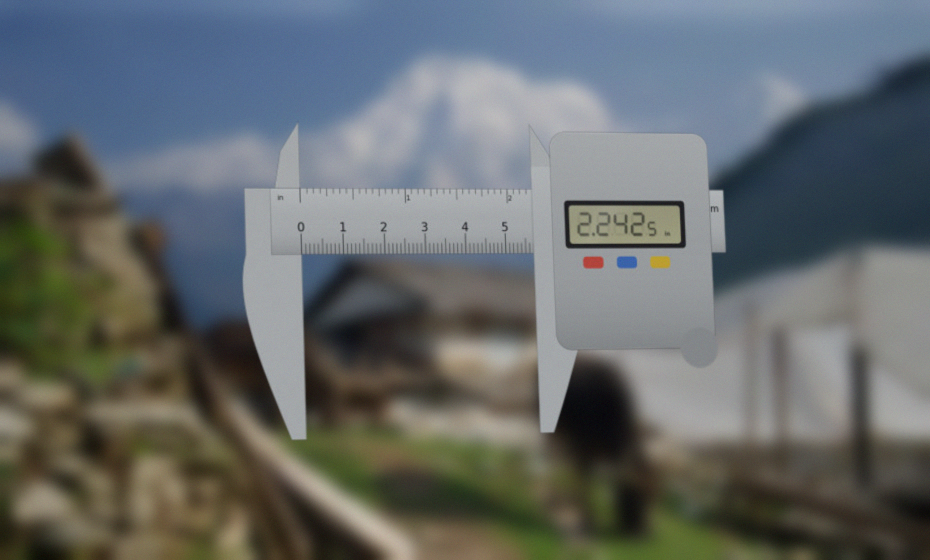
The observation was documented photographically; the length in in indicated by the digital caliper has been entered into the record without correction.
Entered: 2.2425 in
